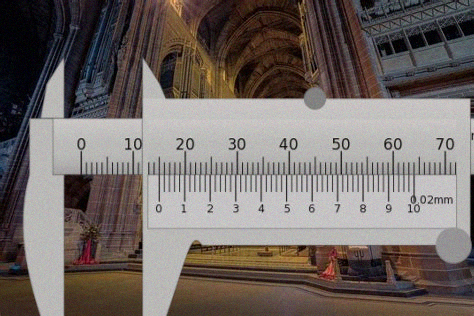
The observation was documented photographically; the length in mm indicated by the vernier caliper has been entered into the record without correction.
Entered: 15.0 mm
